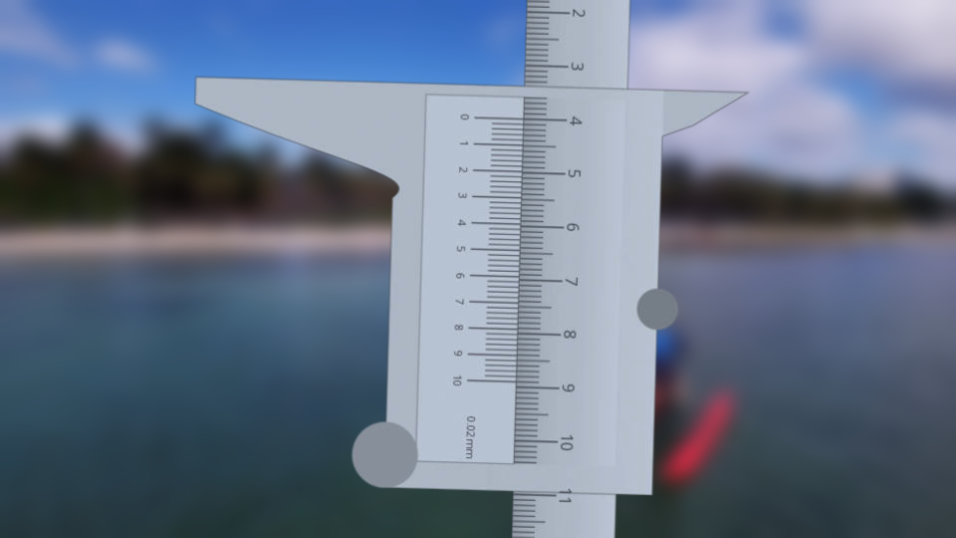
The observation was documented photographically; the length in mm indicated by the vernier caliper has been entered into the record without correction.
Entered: 40.0 mm
